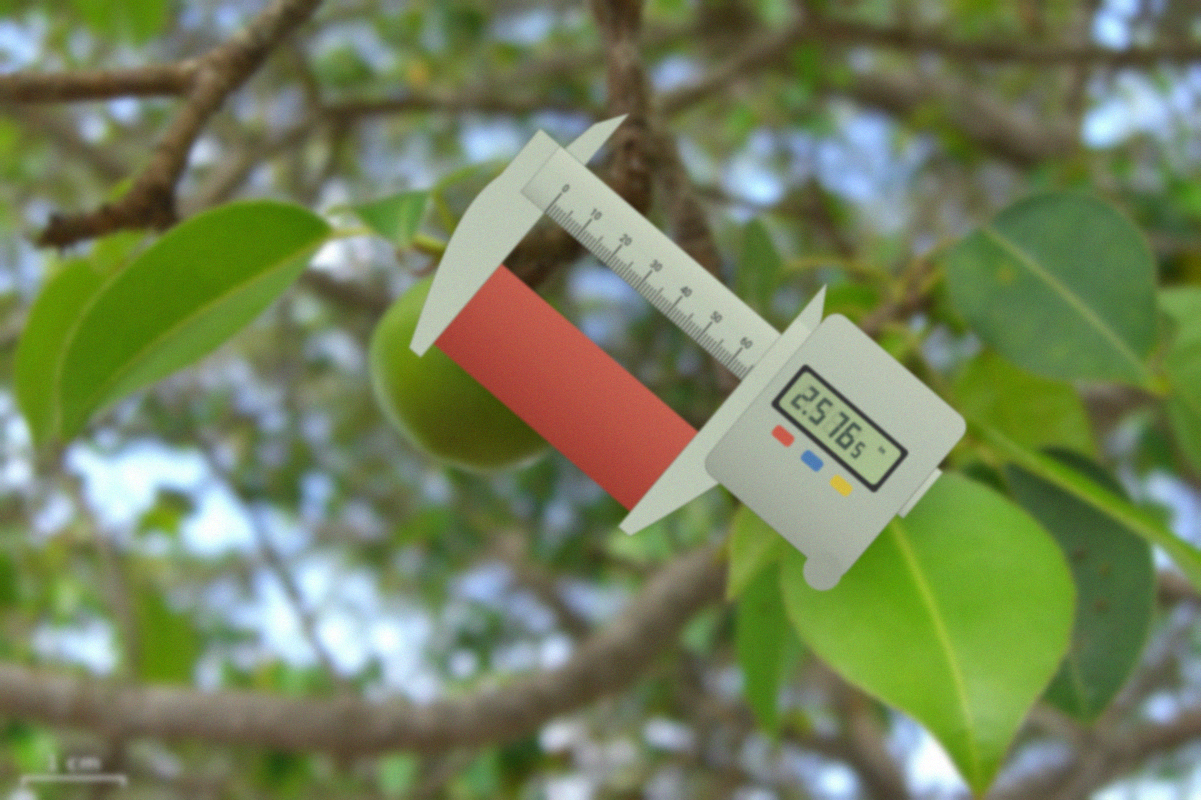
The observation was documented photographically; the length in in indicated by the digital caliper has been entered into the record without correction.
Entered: 2.5765 in
